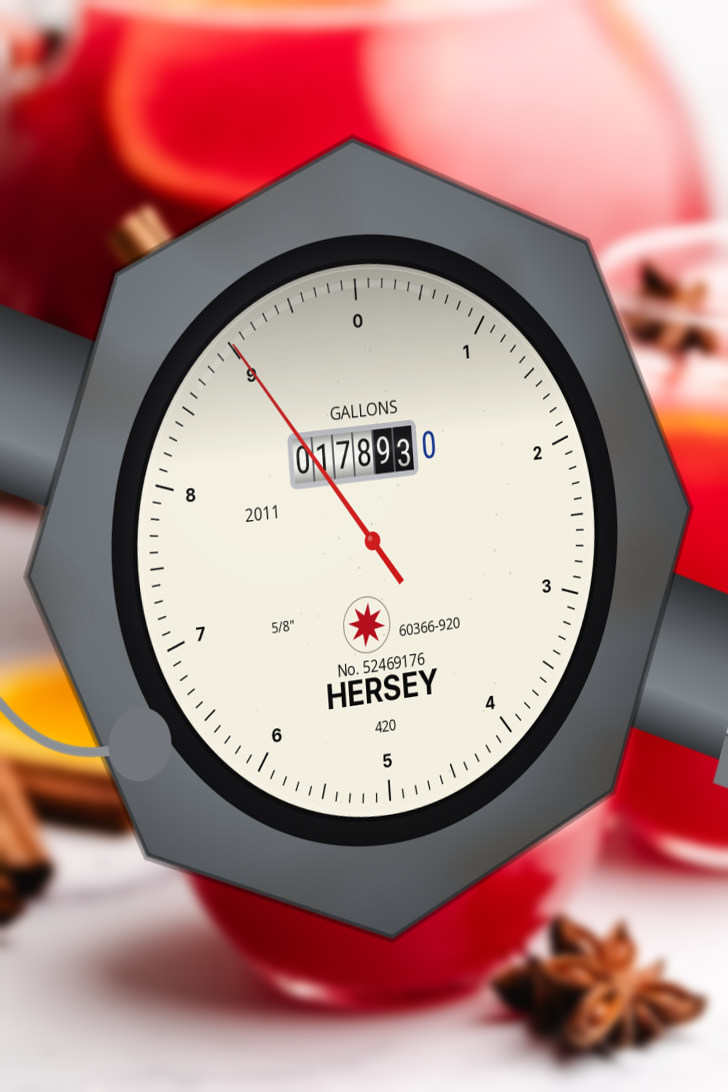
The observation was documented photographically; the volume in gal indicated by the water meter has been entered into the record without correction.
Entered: 178929.0 gal
